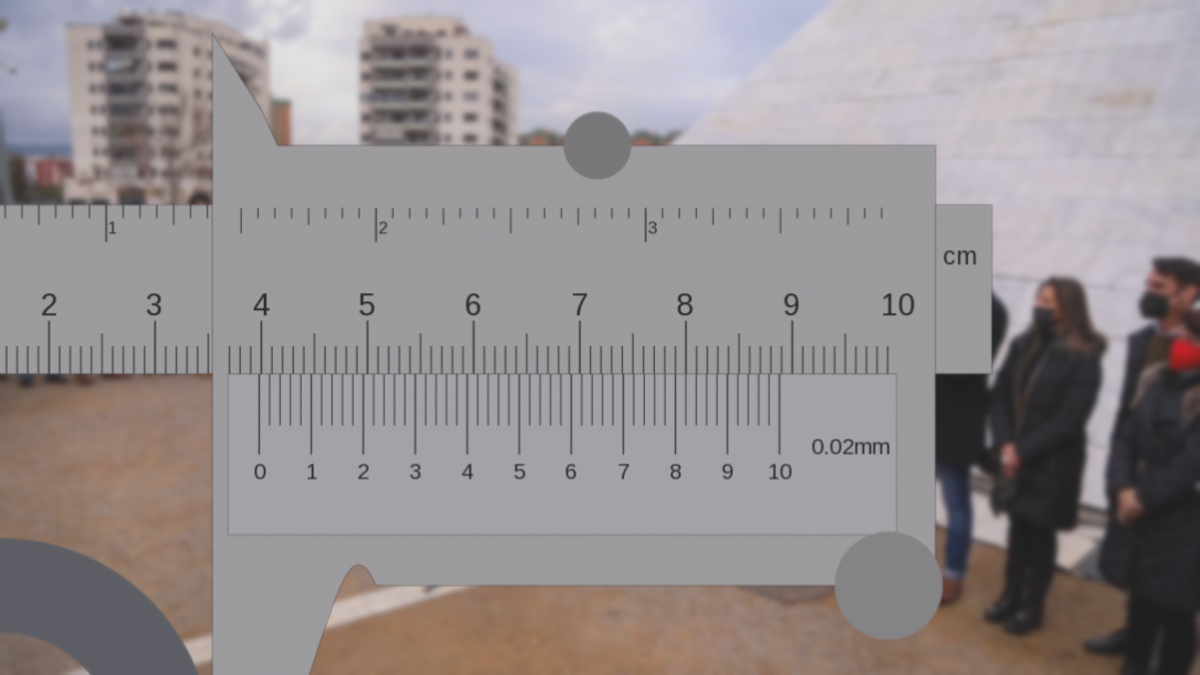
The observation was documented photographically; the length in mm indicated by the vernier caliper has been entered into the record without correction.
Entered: 39.8 mm
